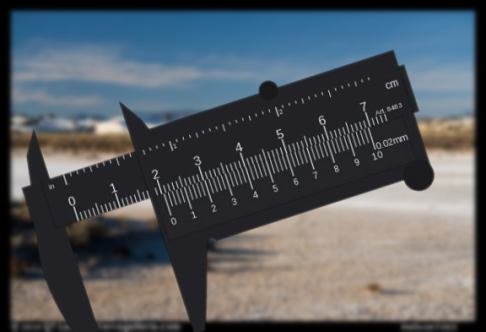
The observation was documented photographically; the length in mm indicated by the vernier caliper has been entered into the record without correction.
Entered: 20.5 mm
